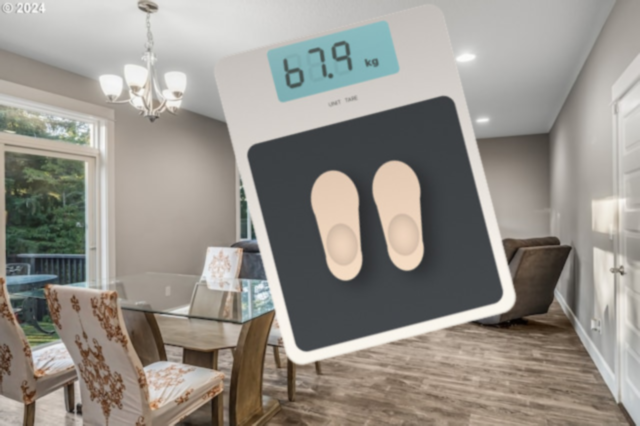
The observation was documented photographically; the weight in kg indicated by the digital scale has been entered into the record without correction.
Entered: 67.9 kg
